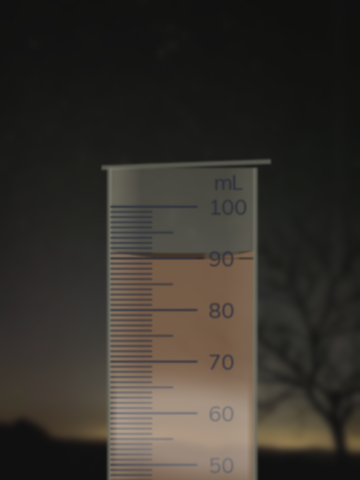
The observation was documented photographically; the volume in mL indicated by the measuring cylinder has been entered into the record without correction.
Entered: 90 mL
